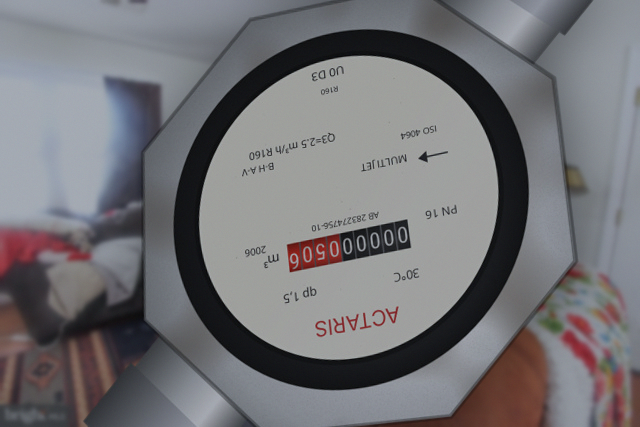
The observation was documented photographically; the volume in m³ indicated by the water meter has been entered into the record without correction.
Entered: 0.0506 m³
